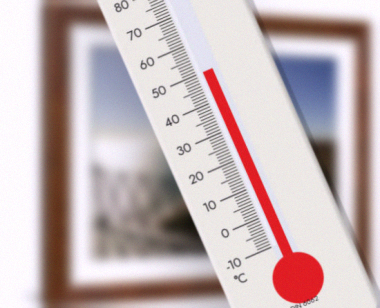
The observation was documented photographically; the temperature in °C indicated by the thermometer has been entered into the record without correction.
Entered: 50 °C
